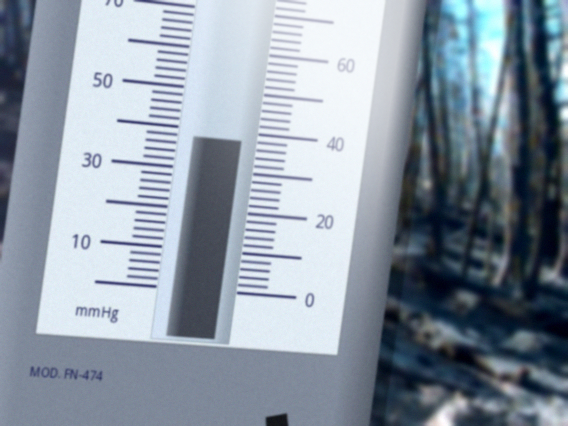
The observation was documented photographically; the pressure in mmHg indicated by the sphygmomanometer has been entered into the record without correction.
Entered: 38 mmHg
